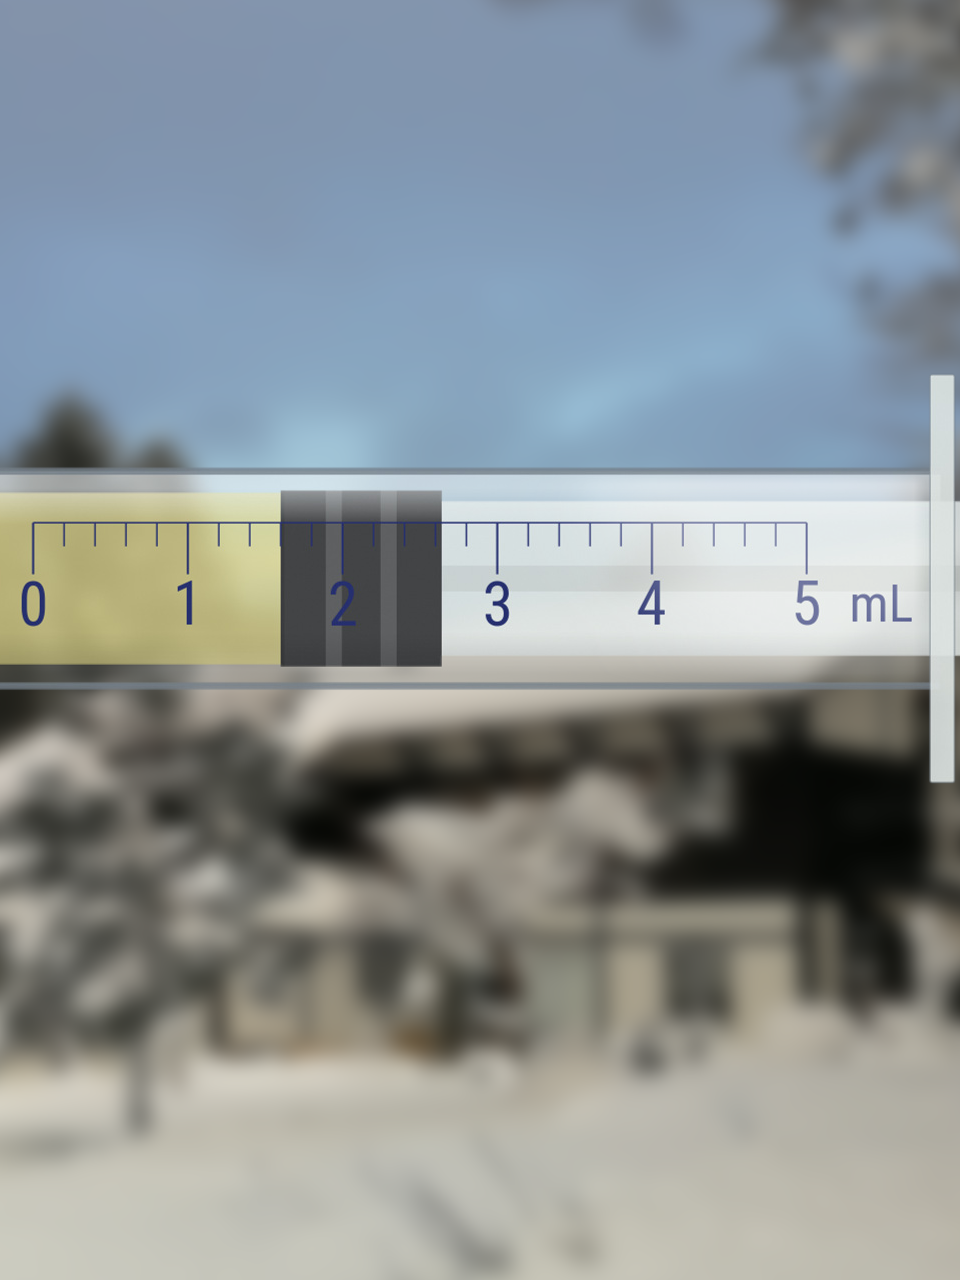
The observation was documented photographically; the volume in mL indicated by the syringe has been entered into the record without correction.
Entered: 1.6 mL
